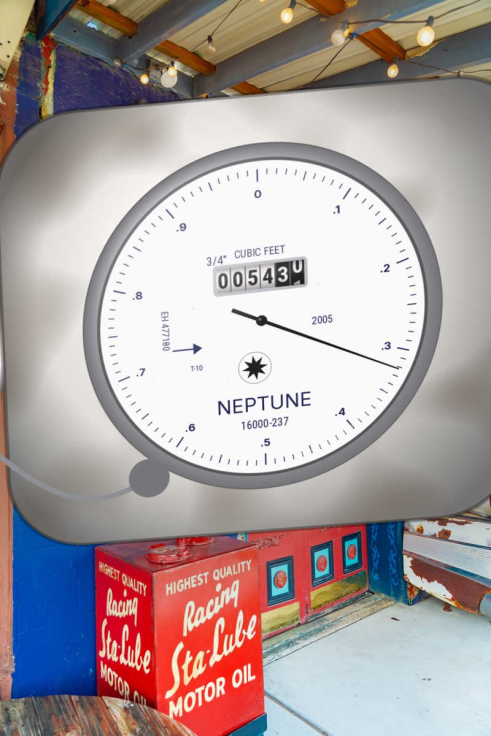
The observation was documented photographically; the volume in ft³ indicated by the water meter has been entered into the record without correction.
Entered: 5430.32 ft³
